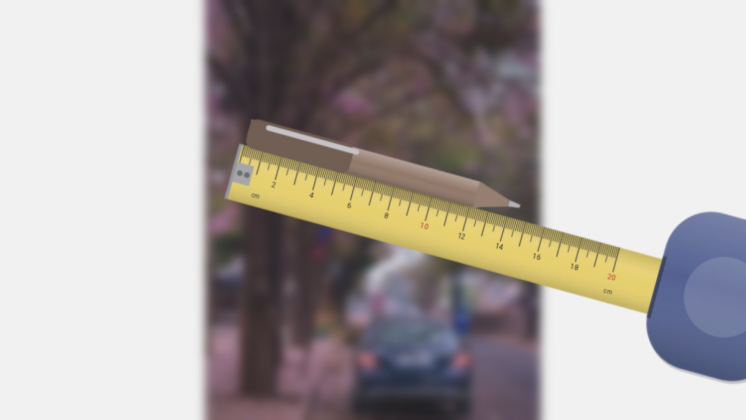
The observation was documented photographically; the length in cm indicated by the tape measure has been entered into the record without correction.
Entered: 14.5 cm
